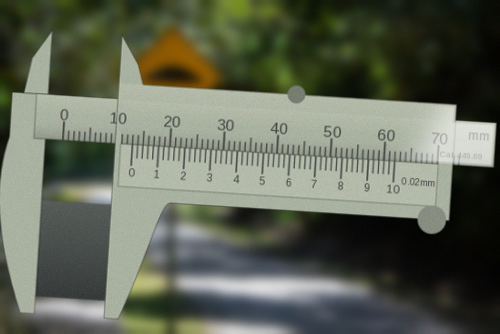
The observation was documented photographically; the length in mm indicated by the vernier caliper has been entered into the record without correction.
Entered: 13.0 mm
